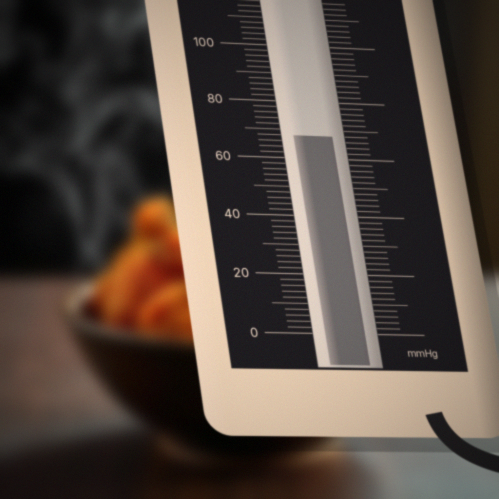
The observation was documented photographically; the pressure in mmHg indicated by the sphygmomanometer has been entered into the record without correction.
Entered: 68 mmHg
